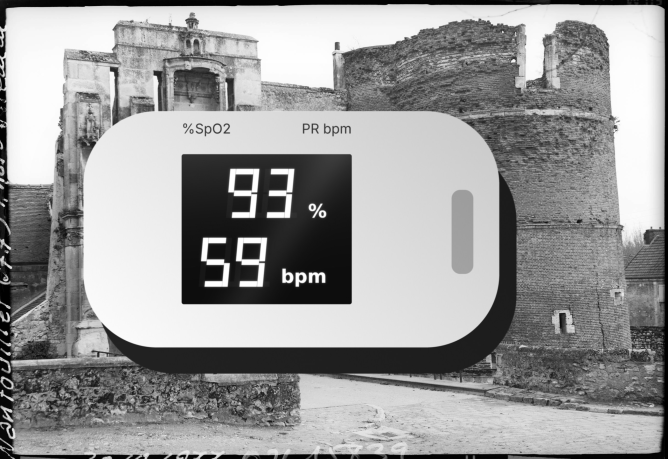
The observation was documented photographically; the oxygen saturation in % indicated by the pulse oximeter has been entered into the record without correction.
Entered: 93 %
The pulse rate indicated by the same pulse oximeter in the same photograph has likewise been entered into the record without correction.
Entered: 59 bpm
